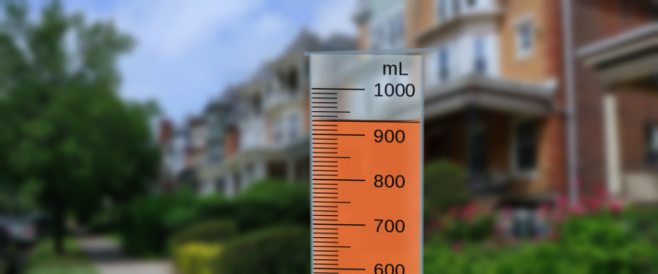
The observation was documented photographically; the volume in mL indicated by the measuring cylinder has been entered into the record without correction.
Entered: 930 mL
